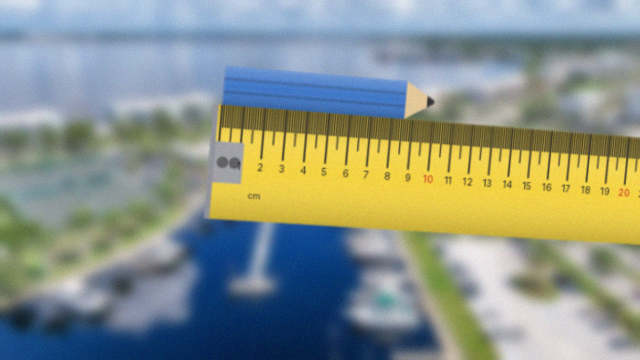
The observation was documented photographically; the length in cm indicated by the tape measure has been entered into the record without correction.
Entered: 10 cm
